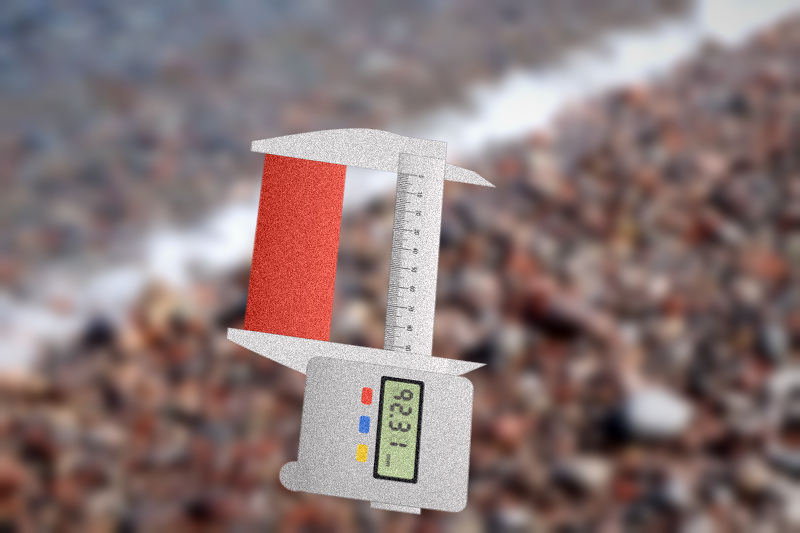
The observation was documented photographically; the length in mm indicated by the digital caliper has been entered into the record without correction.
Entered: 92.31 mm
